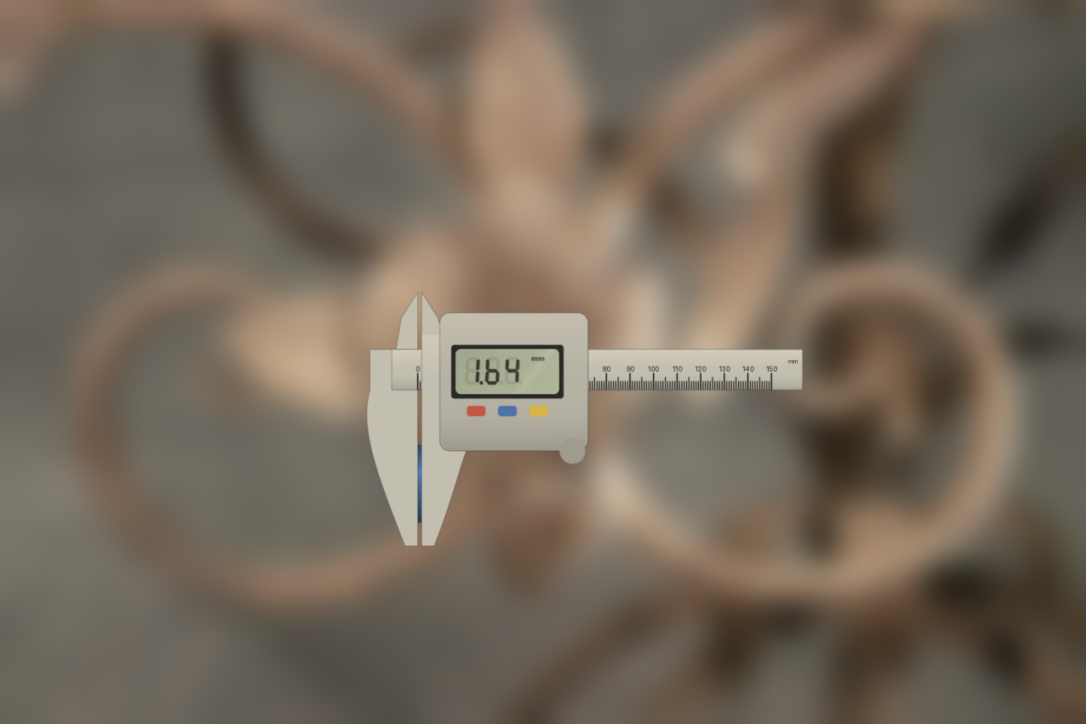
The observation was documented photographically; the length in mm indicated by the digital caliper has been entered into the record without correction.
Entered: 1.64 mm
